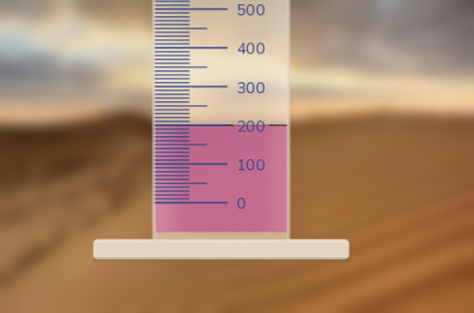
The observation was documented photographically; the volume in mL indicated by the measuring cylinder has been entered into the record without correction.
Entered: 200 mL
